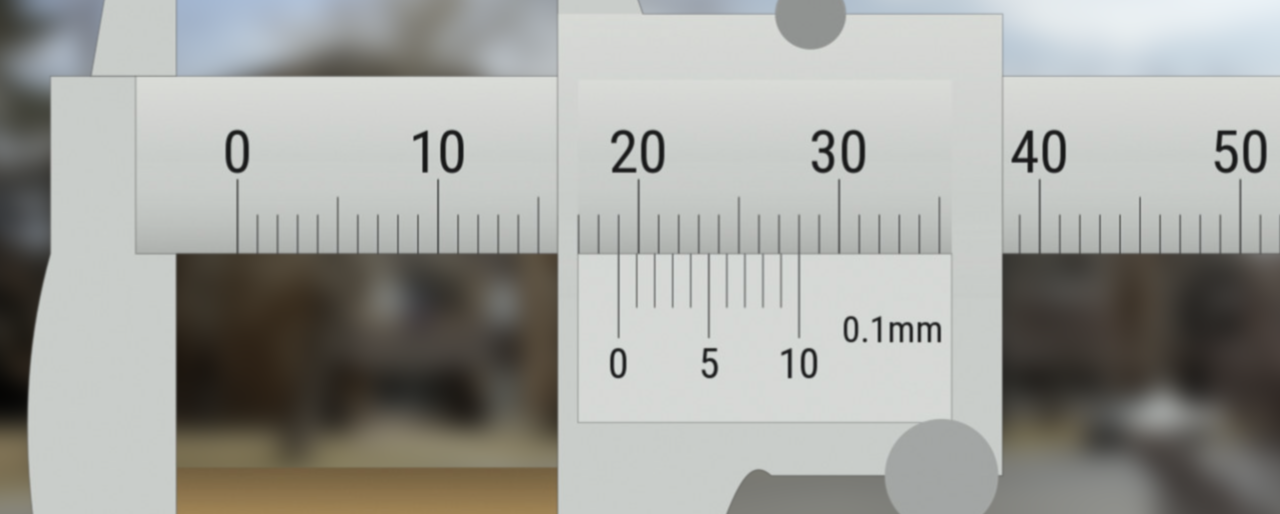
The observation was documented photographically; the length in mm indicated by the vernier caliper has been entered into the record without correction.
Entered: 19.0 mm
